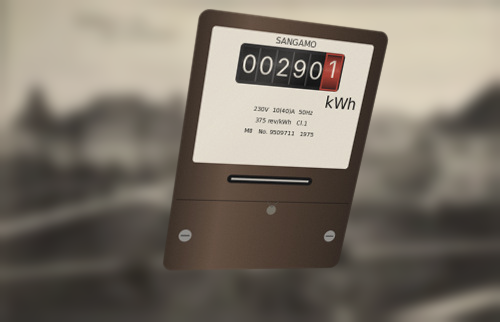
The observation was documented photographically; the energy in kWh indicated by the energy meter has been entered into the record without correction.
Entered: 290.1 kWh
